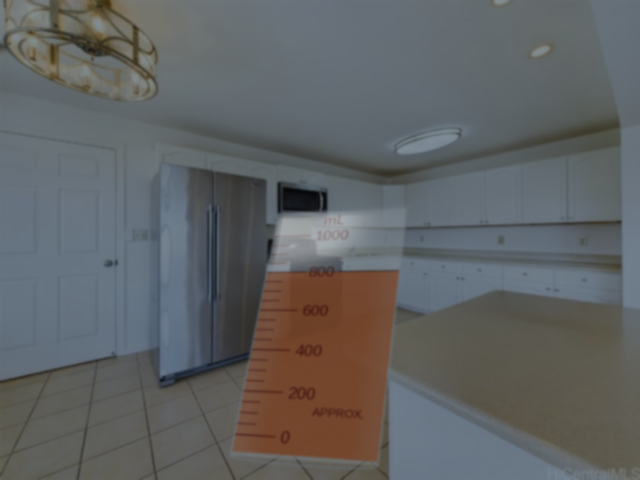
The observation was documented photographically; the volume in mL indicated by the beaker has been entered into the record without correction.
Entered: 800 mL
